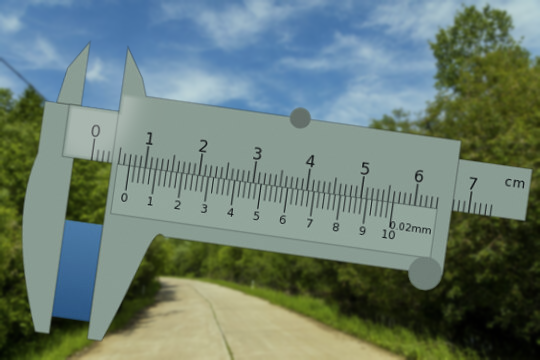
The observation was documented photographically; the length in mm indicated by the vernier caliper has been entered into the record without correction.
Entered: 7.0 mm
